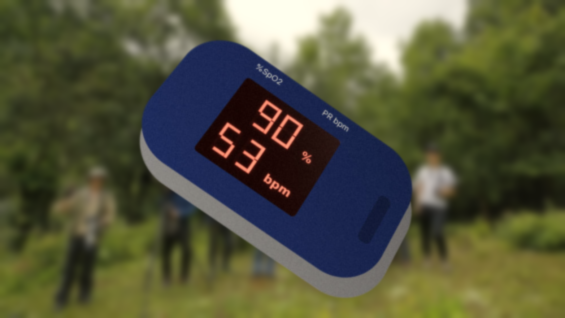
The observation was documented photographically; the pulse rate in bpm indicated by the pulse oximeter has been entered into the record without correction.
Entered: 53 bpm
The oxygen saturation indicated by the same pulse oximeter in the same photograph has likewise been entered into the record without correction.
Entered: 90 %
